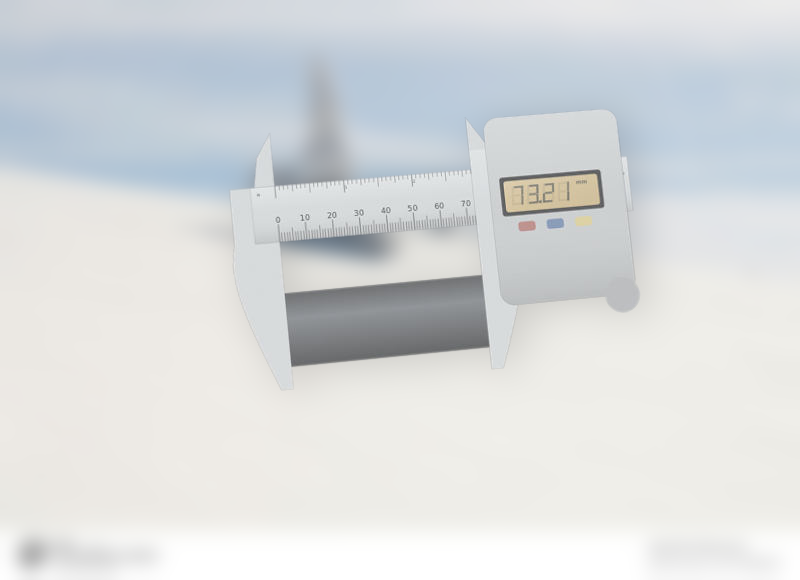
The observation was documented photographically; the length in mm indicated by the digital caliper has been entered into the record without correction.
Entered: 73.21 mm
